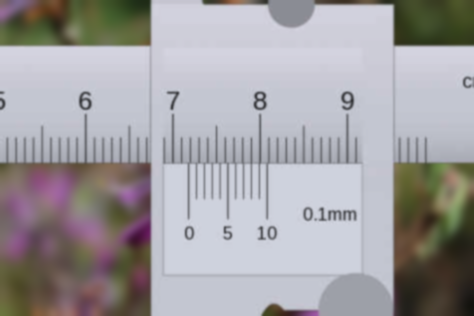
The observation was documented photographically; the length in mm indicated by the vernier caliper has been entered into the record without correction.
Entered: 71.8 mm
